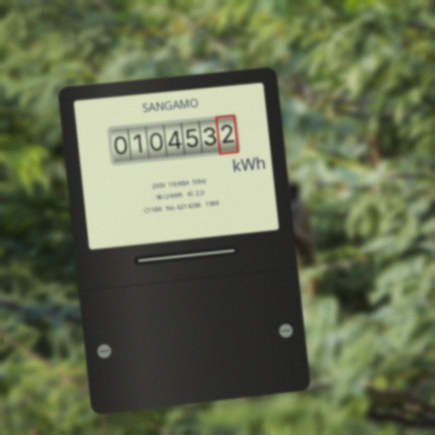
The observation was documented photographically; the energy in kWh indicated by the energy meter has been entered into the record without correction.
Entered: 10453.2 kWh
